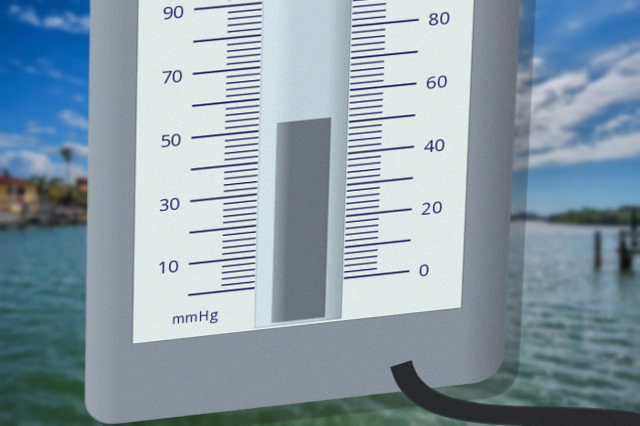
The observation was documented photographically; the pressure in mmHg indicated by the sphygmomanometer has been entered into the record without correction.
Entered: 52 mmHg
